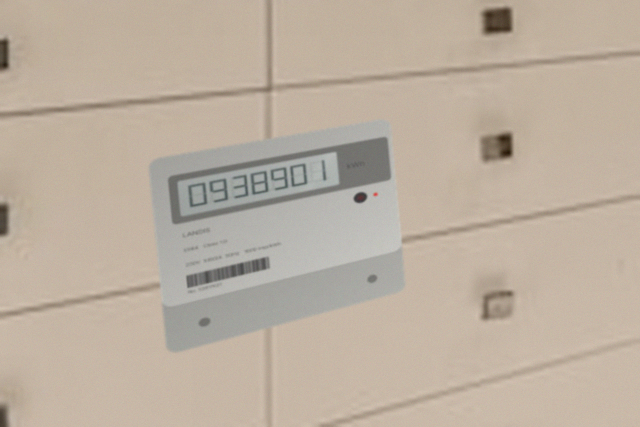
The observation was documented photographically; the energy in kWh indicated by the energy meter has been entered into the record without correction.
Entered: 938901 kWh
